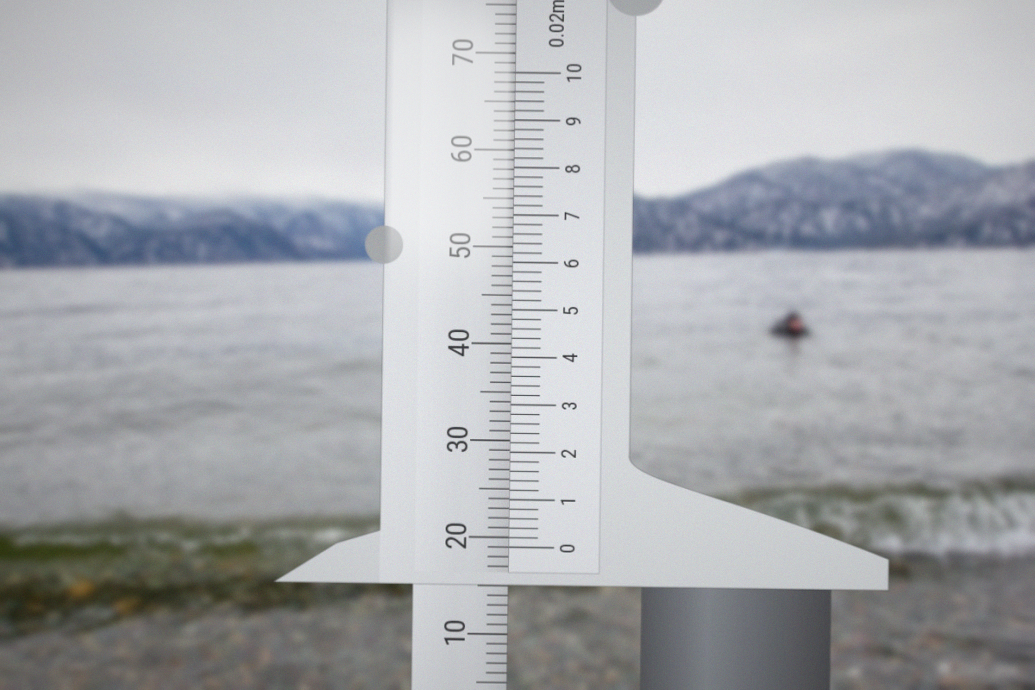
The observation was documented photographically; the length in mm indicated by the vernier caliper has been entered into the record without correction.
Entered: 19.0 mm
